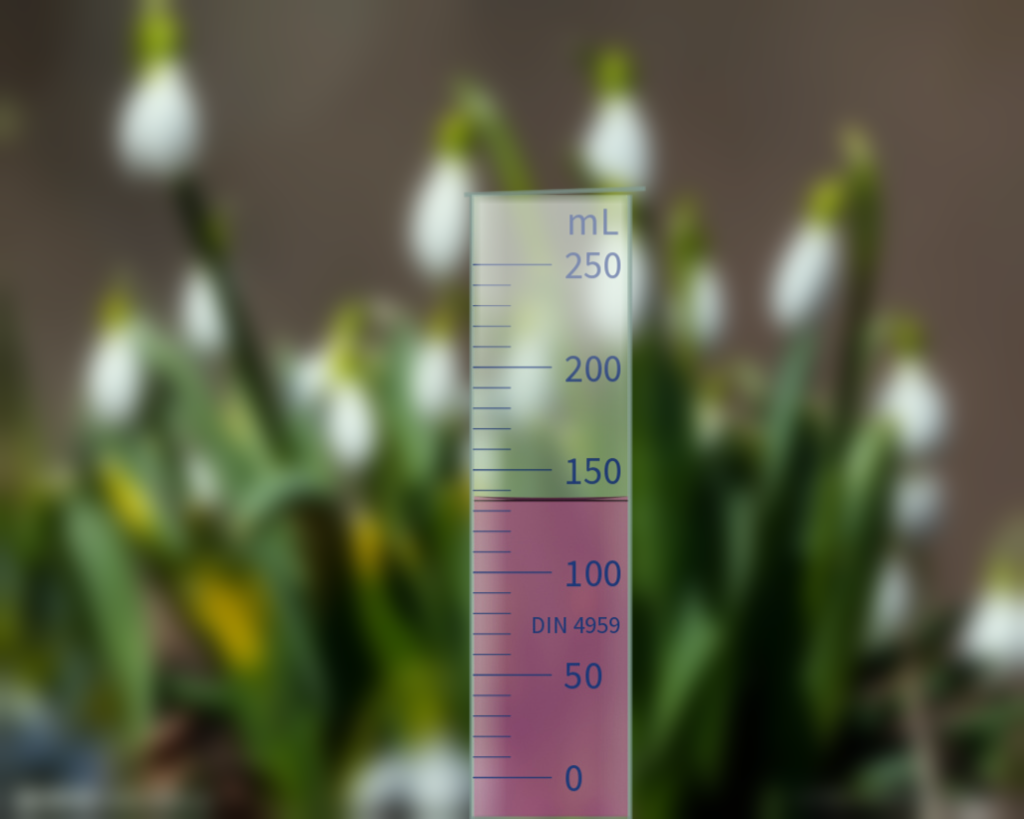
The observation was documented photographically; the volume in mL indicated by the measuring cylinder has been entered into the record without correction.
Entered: 135 mL
